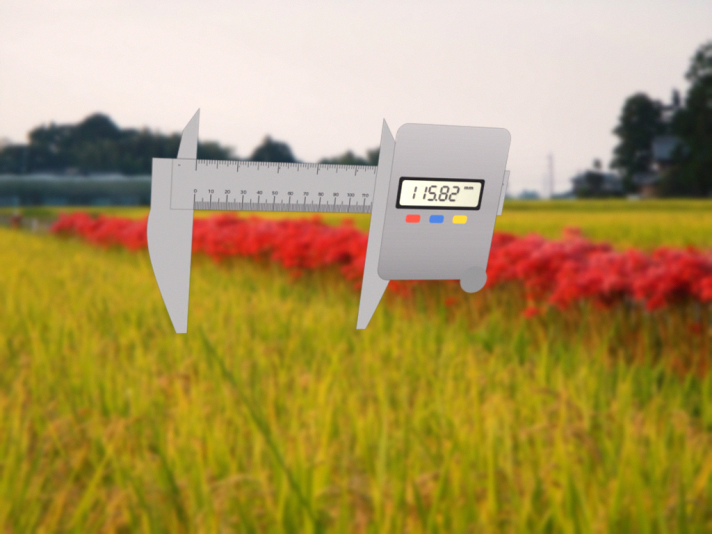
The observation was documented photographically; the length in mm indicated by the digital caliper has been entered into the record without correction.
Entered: 115.82 mm
